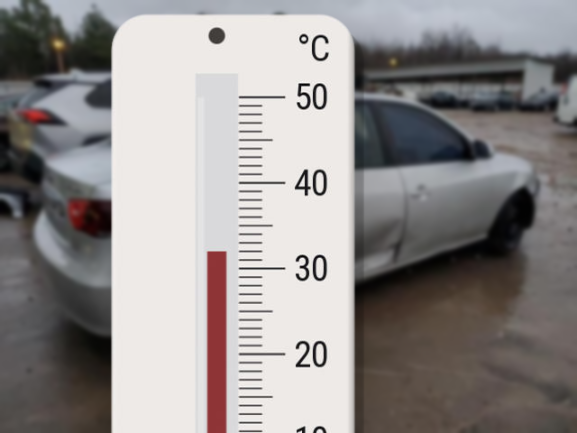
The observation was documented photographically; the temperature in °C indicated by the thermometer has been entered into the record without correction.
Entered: 32 °C
